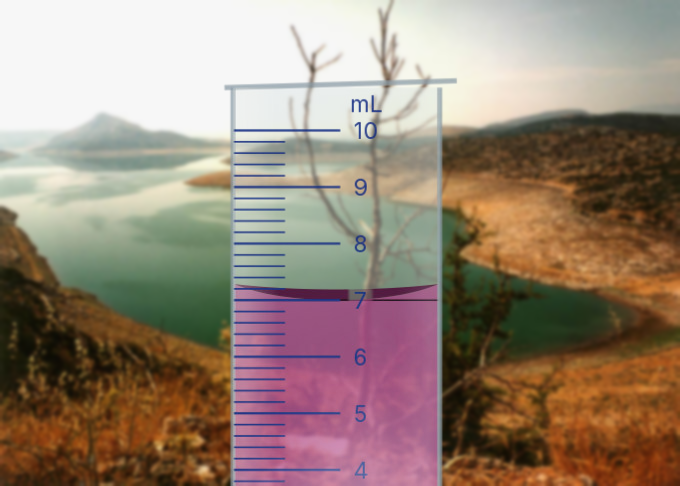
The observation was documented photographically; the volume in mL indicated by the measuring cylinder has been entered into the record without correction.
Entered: 7 mL
